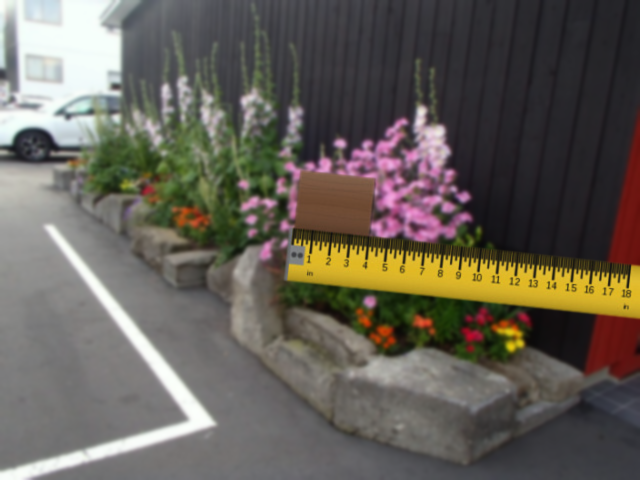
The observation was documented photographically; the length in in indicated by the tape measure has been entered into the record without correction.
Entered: 4 in
